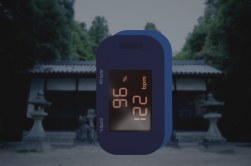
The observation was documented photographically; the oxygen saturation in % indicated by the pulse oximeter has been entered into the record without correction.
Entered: 96 %
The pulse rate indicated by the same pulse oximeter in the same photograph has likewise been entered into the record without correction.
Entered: 122 bpm
